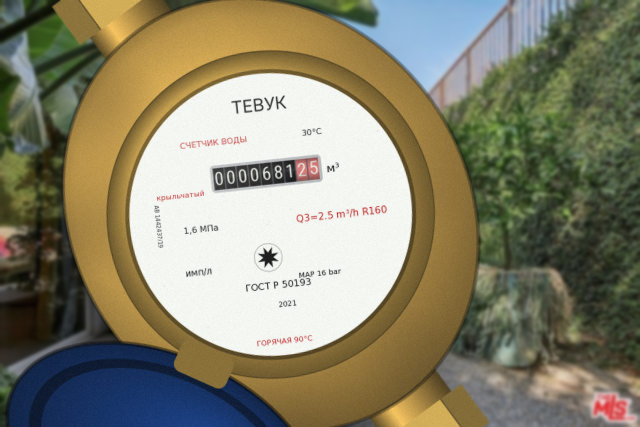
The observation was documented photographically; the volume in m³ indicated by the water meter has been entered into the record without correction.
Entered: 681.25 m³
